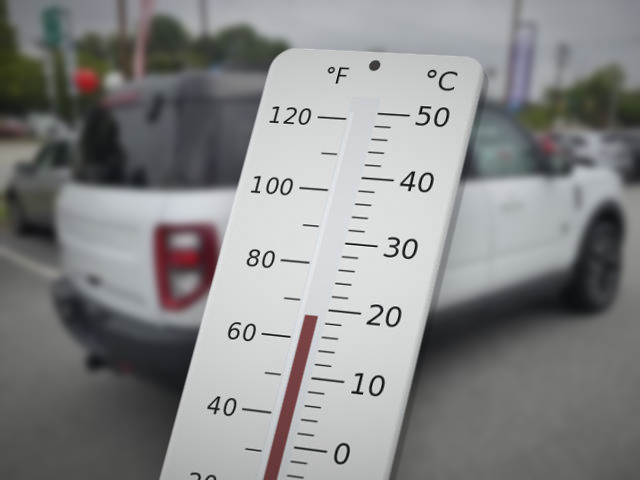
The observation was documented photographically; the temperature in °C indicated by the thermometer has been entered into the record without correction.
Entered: 19 °C
